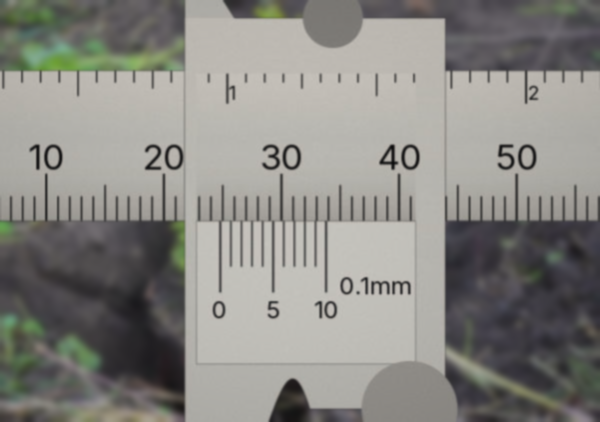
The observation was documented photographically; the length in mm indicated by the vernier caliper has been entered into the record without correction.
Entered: 24.8 mm
